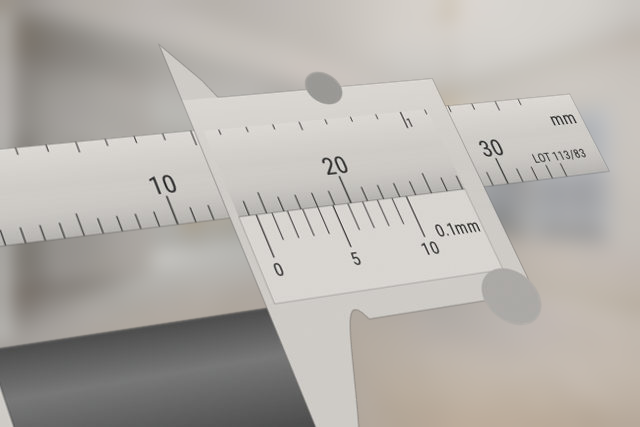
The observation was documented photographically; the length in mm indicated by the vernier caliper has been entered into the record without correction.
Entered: 14.4 mm
